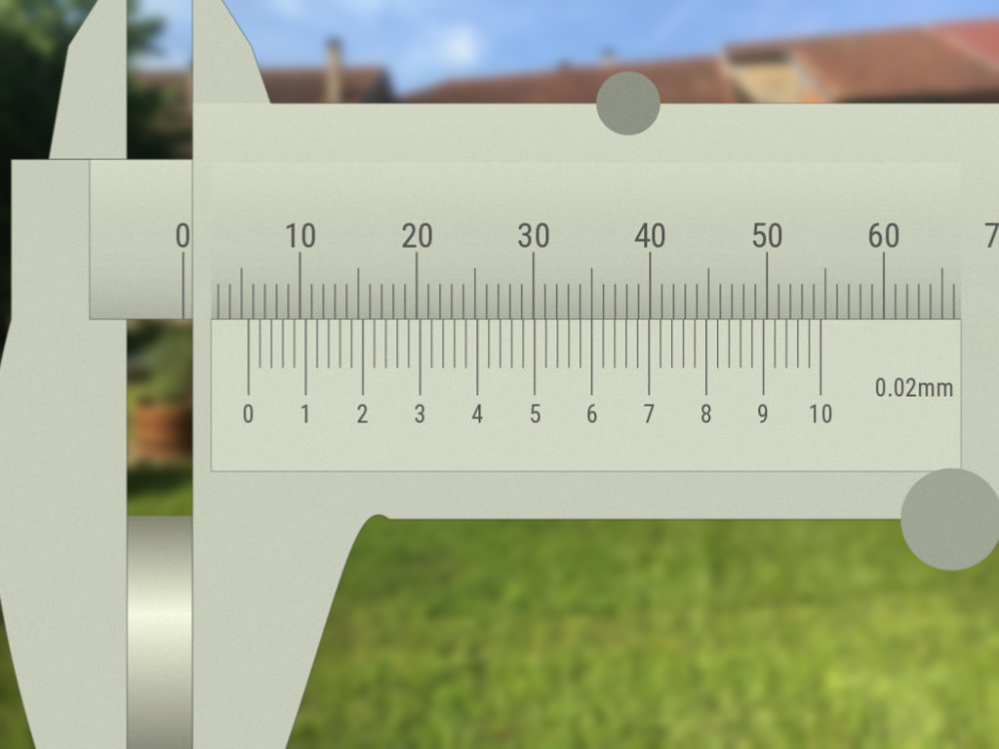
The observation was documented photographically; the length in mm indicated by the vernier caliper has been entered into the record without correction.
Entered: 5.6 mm
